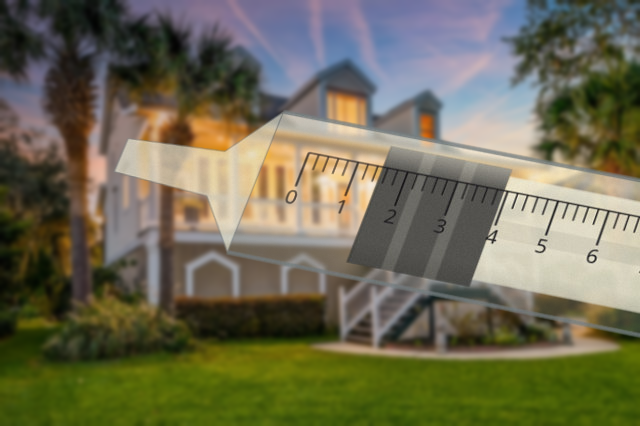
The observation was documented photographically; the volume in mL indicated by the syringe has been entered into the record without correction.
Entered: 1.5 mL
